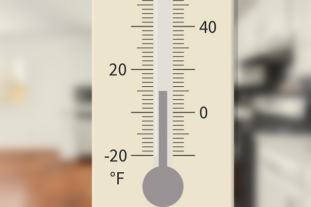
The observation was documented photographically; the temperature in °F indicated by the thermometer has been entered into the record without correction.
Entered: 10 °F
